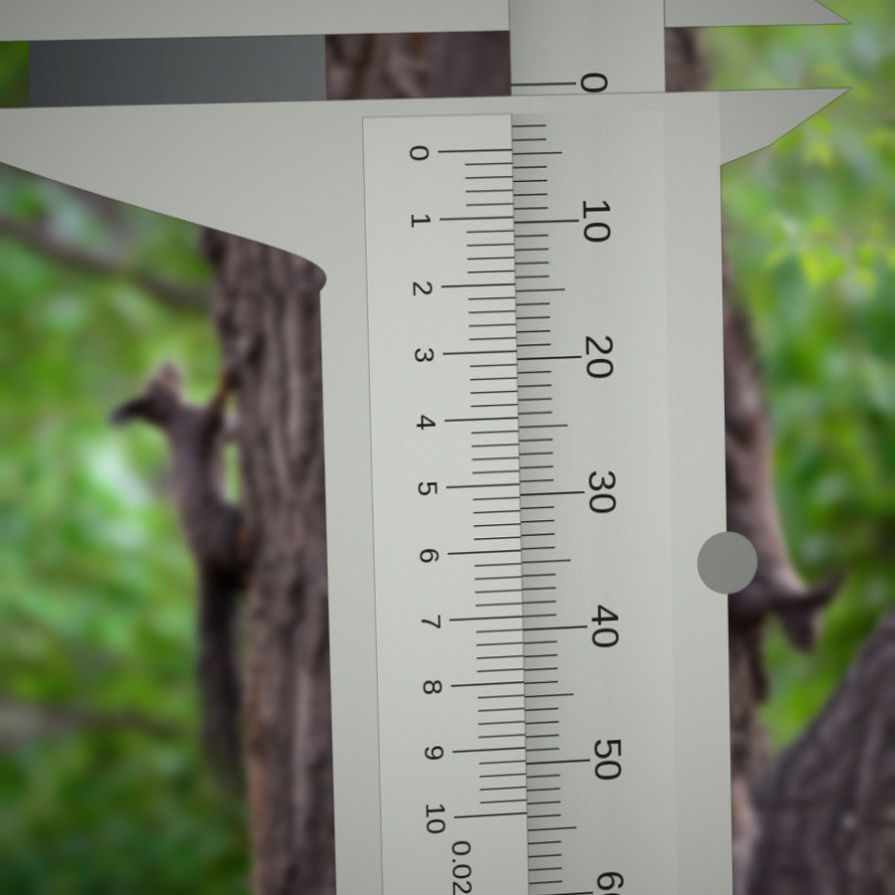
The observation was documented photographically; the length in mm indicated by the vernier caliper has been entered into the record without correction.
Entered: 4.7 mm
